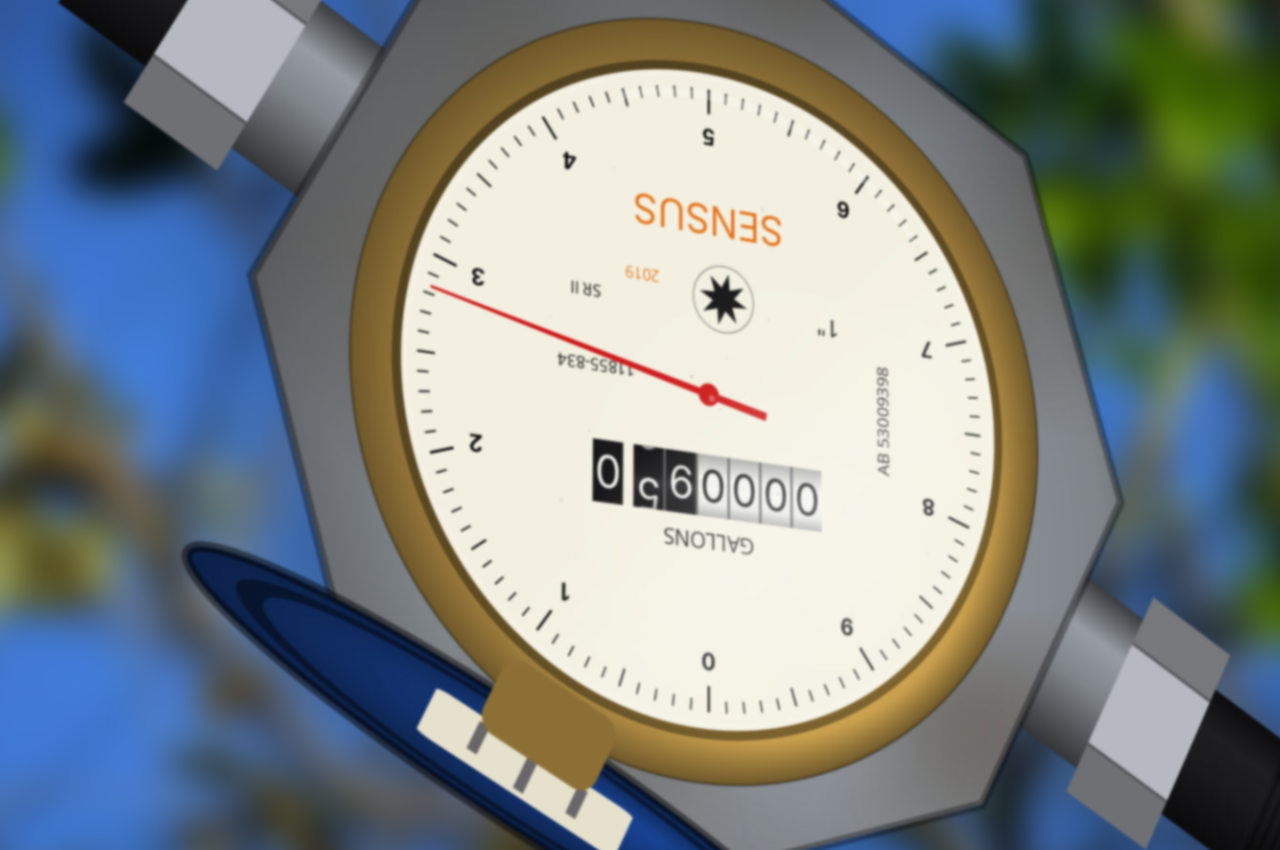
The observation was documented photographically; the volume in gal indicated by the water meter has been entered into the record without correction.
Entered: 952.8 gal
